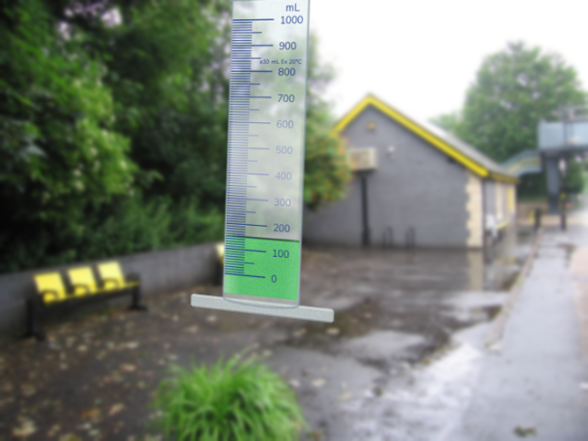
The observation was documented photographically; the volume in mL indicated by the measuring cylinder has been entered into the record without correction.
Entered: 150 mL
